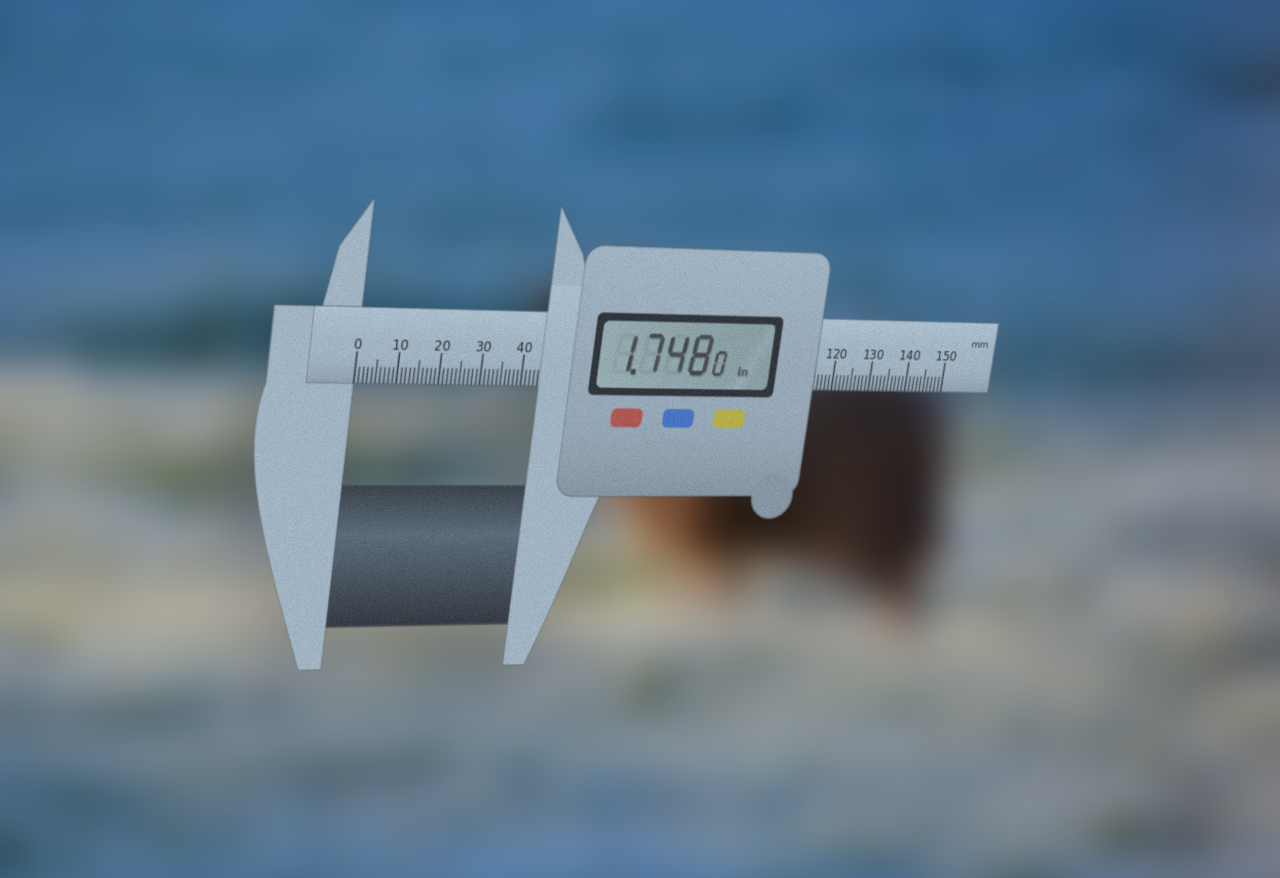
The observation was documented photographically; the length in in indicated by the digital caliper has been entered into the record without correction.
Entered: 1.7480 in
